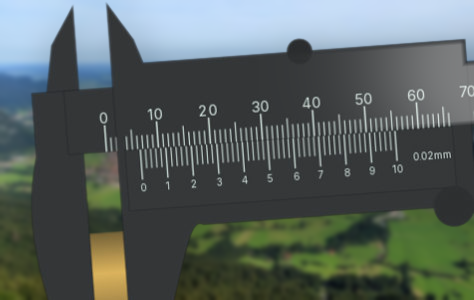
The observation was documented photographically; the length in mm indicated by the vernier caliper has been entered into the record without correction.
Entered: 6.5 mm
